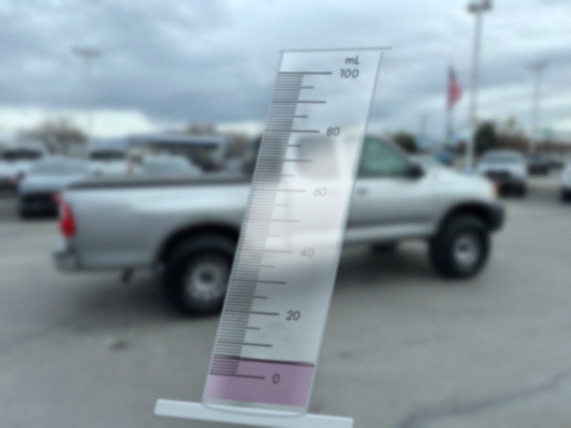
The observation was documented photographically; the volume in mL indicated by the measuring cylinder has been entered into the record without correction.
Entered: 5 mL
